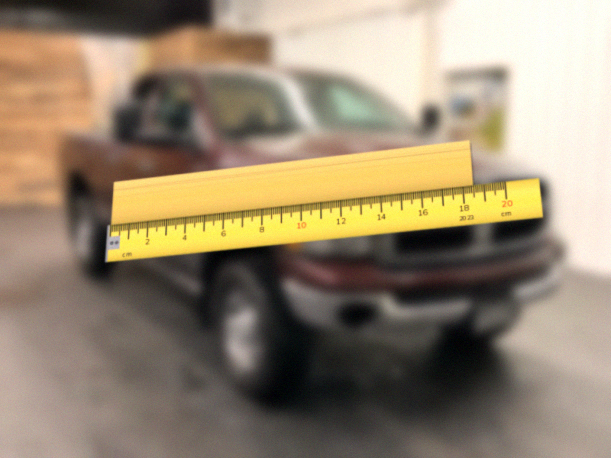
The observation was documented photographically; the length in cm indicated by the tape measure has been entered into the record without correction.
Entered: 18.5 cm
